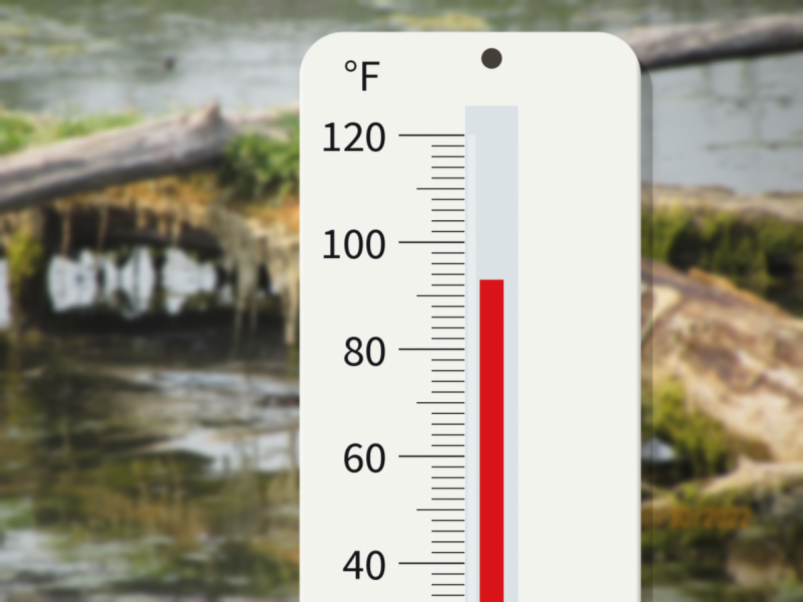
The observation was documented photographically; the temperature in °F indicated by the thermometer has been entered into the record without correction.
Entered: 93 °F
